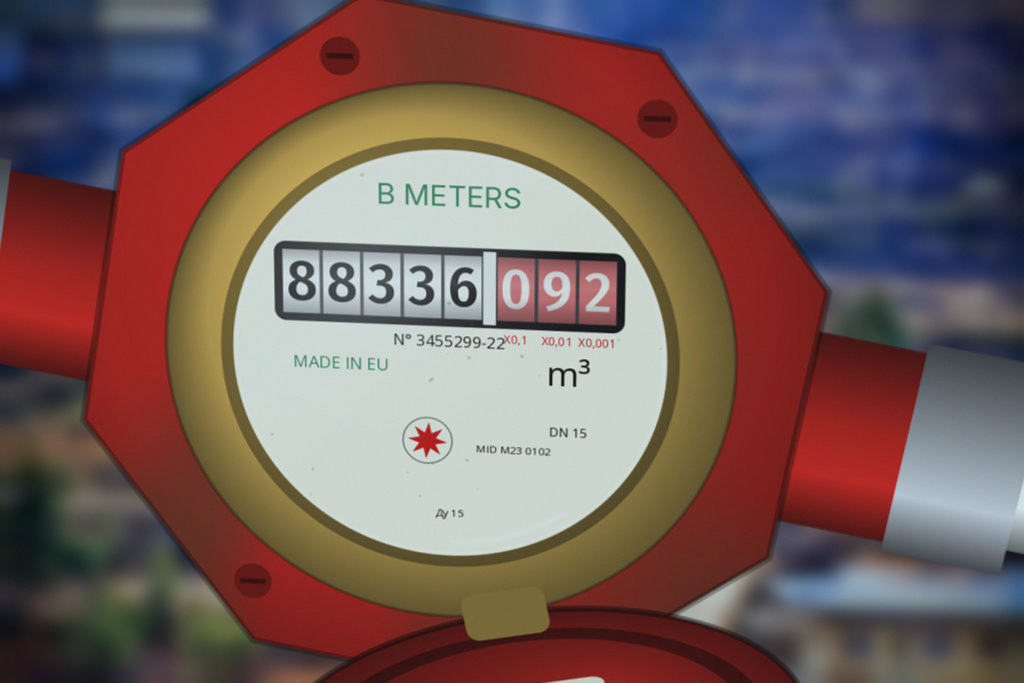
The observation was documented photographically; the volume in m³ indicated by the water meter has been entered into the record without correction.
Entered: 88336.092 m³
